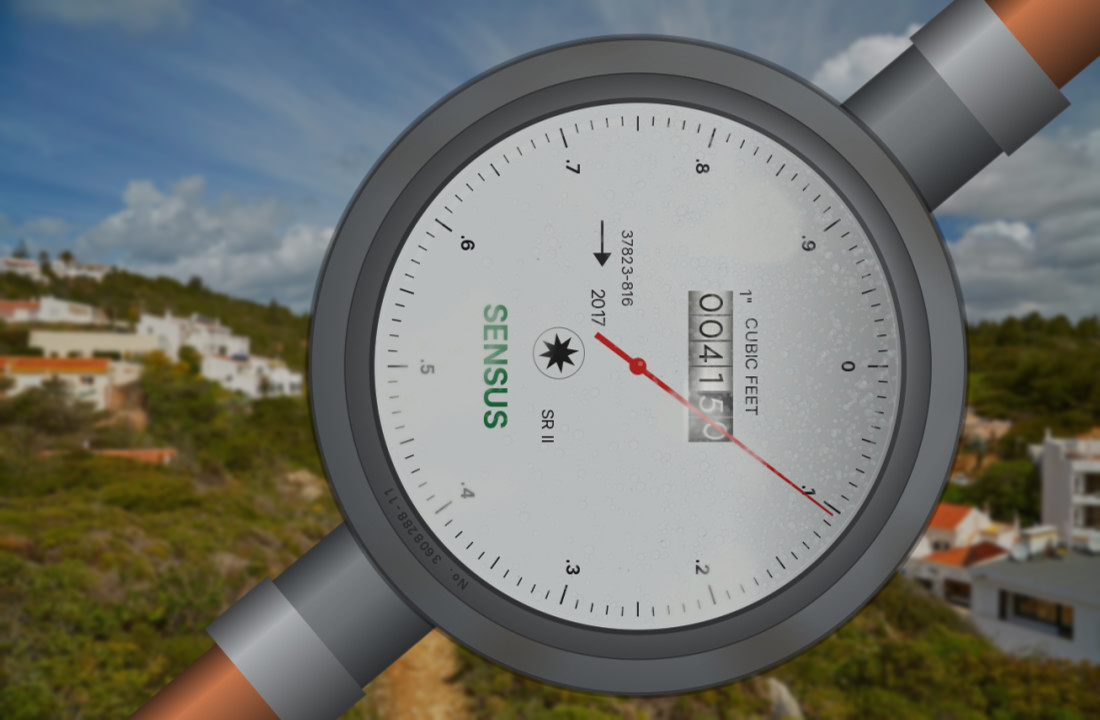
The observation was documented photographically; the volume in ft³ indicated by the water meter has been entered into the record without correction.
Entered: 4150.10 ft³
